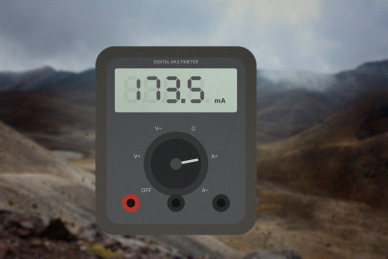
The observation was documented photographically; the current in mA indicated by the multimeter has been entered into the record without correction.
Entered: 173.5 mA
